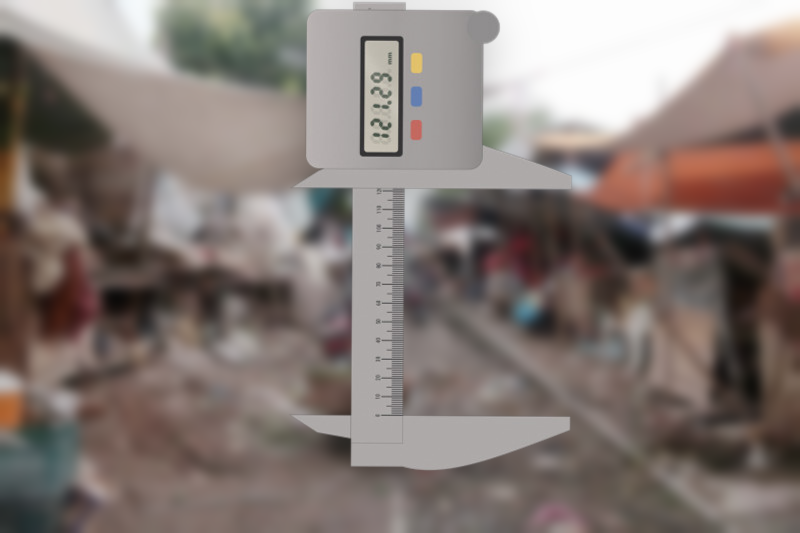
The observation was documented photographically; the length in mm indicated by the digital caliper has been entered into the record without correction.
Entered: 121.29 mm
